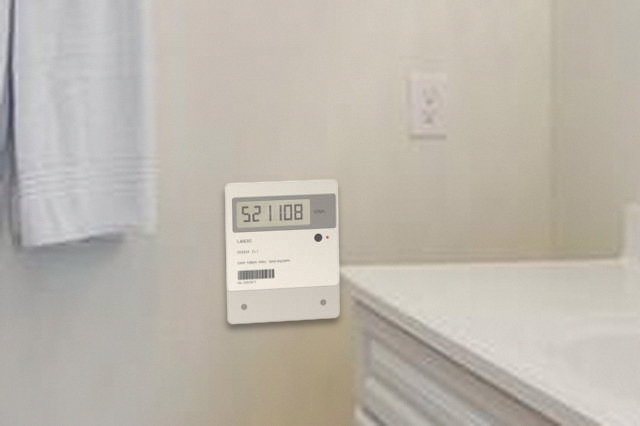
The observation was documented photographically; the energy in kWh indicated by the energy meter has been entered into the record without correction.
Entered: 521108 kWh
